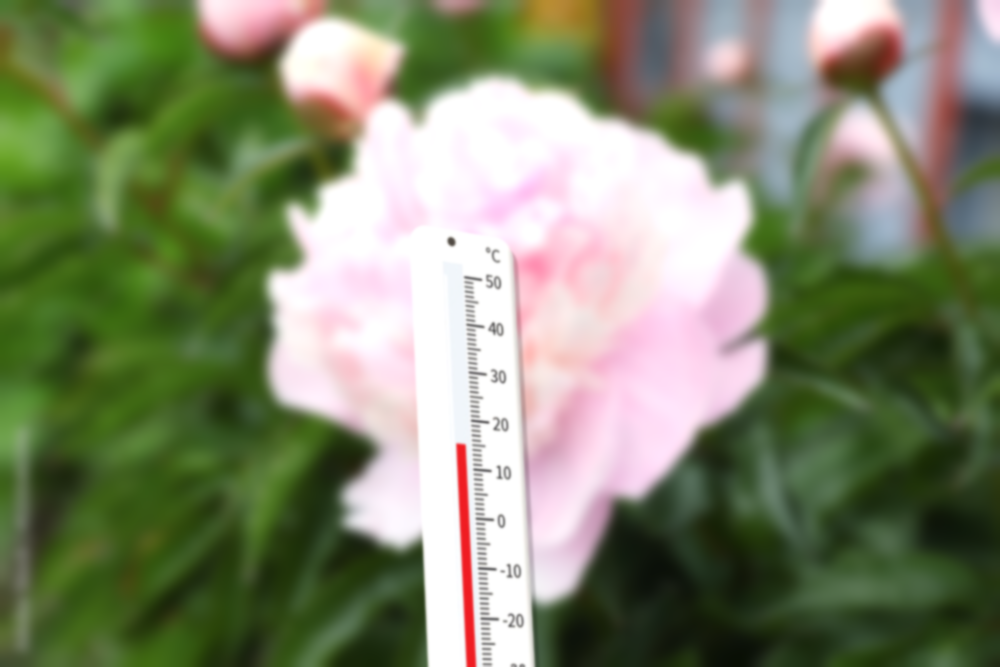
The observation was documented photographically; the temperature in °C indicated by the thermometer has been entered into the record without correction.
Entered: 15 °C
